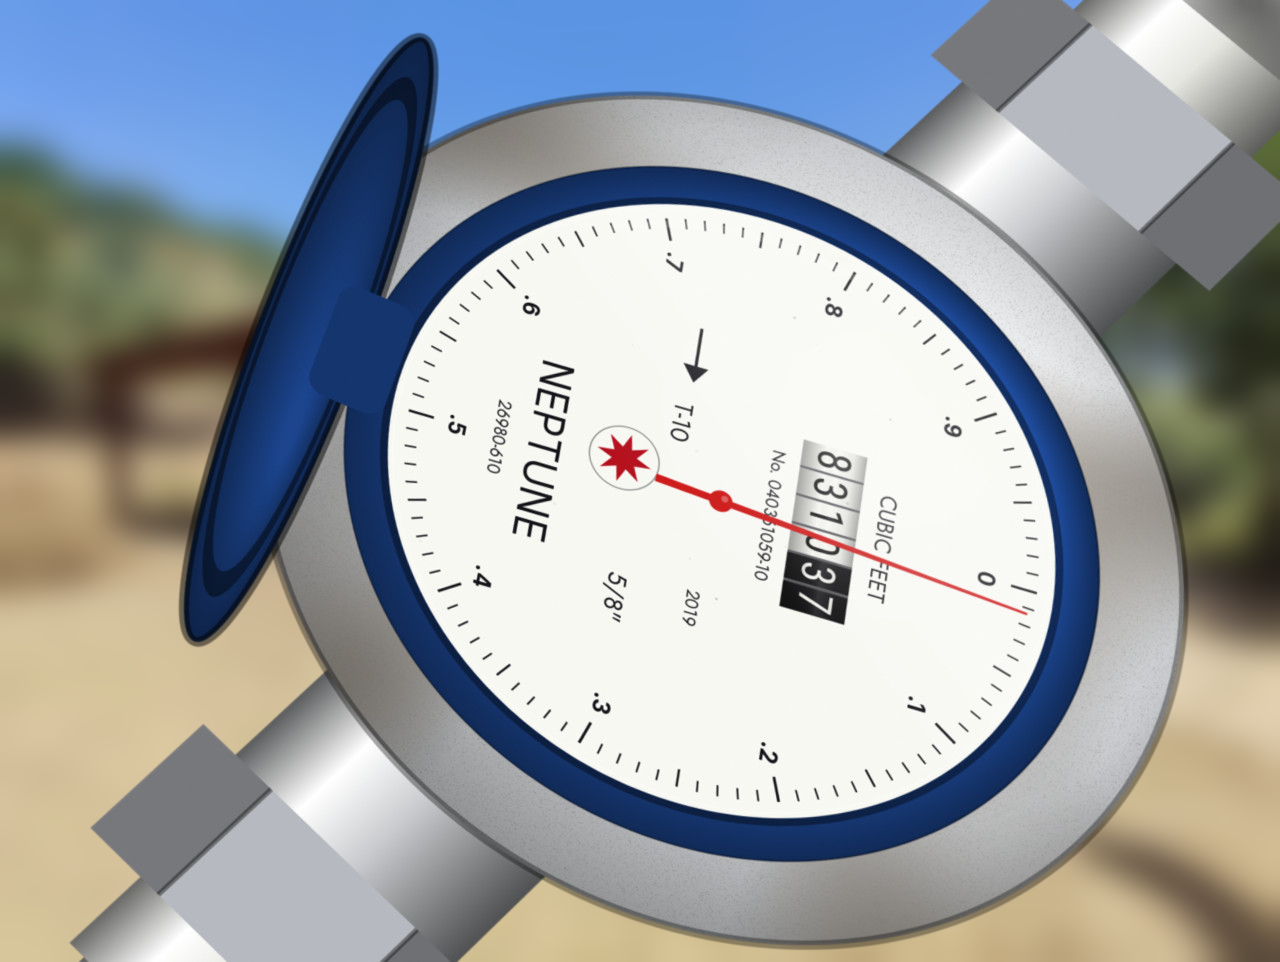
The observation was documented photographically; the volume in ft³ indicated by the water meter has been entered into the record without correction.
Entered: 831037.01 ft³
